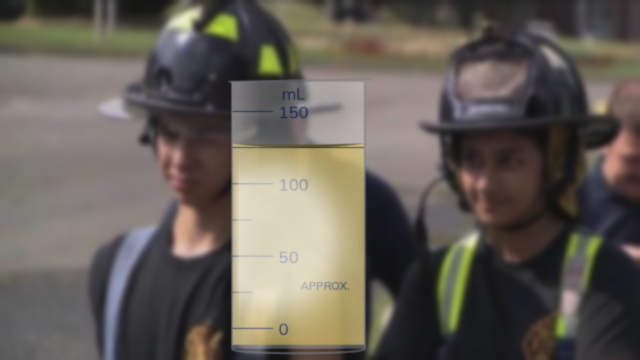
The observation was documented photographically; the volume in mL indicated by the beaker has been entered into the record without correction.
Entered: 125 mL
